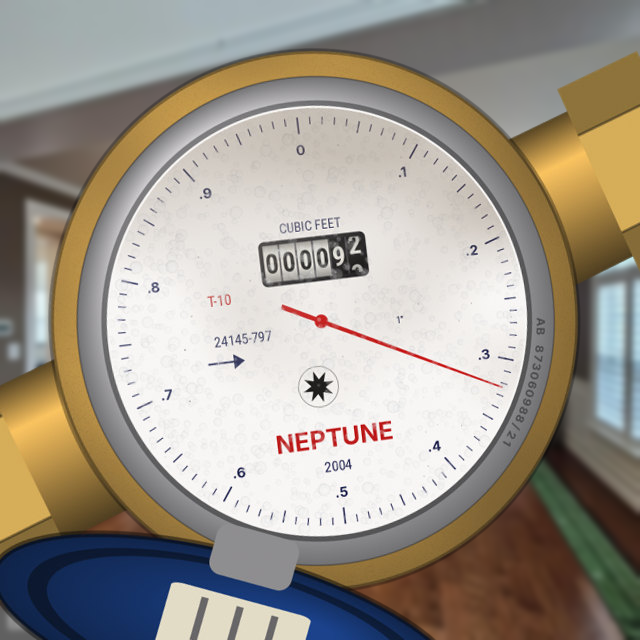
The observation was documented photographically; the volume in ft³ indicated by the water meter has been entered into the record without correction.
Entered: 92.32 ft³
